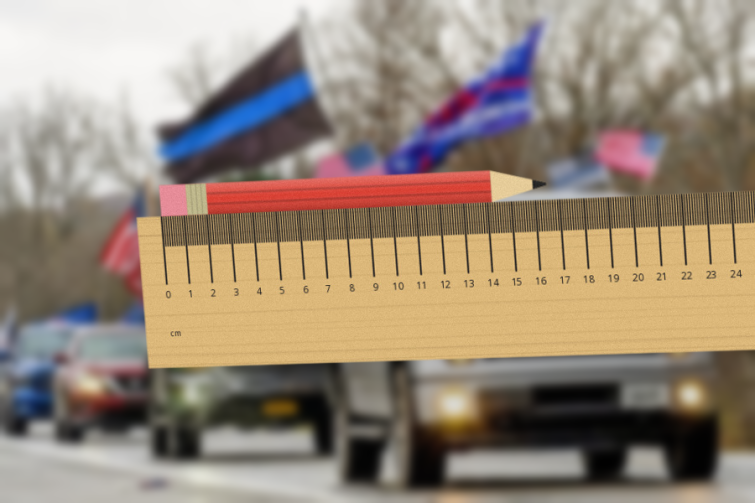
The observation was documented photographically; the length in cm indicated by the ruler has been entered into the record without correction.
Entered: 16.5 cm
